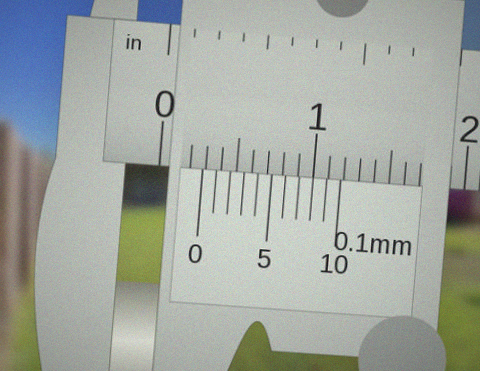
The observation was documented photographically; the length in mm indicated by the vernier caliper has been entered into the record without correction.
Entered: 2.8 mm
